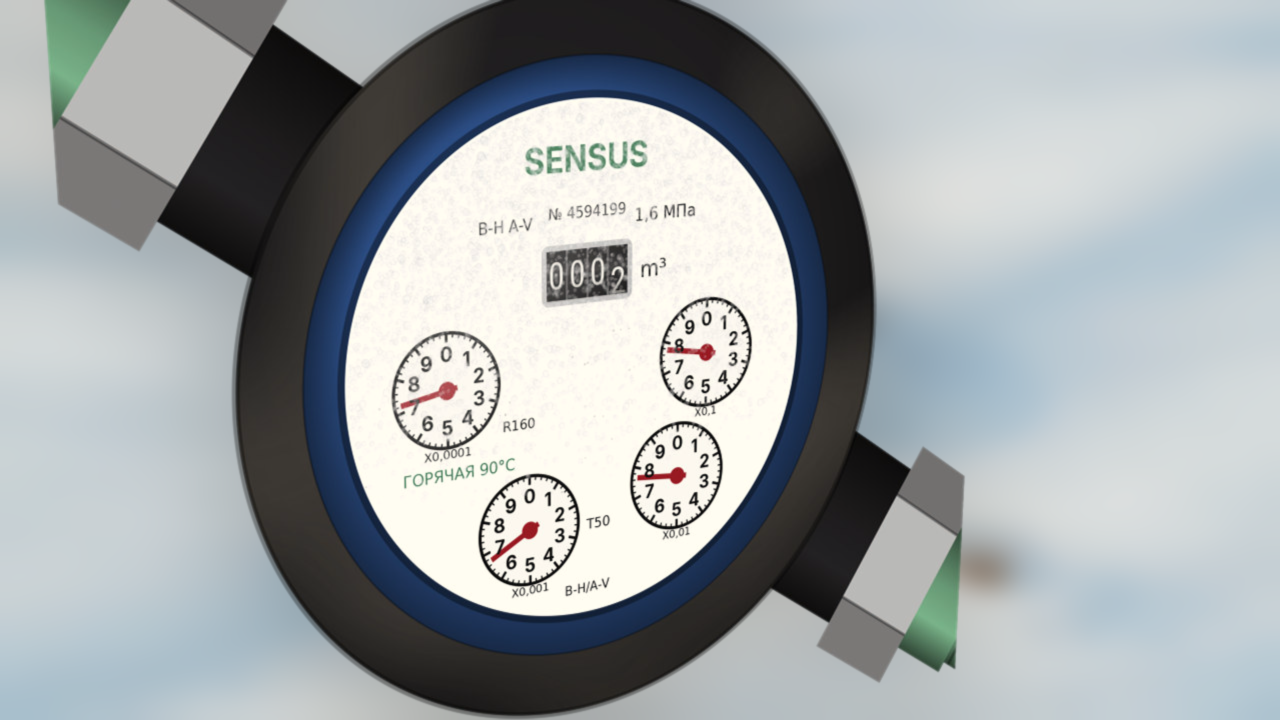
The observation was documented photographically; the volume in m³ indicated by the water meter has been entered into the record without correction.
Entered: 1.7767 m³
